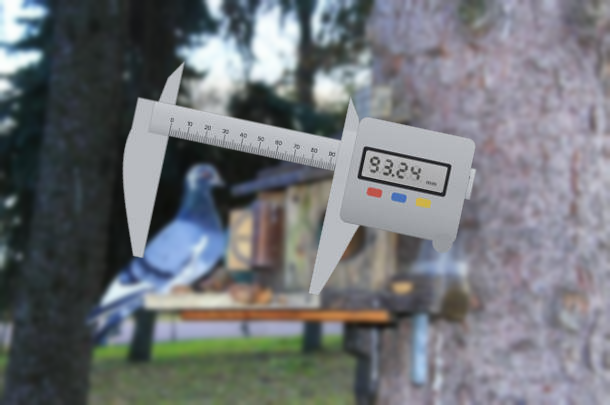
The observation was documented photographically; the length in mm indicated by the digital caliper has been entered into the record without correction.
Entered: 93.24 mm
